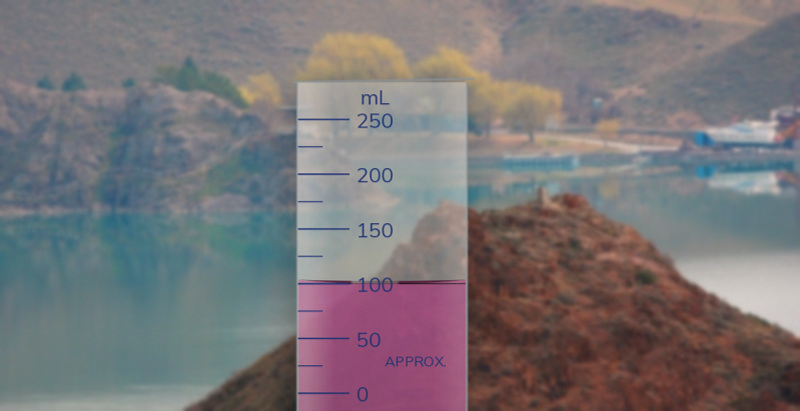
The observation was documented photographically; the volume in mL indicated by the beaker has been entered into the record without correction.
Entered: 100 mL
